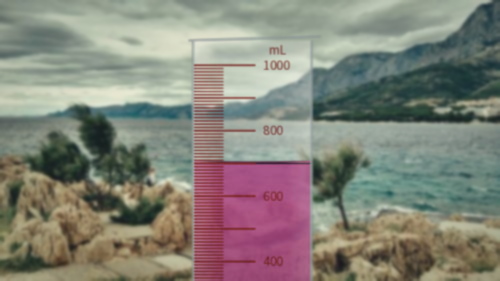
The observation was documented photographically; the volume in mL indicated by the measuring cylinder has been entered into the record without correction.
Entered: 700 mL
